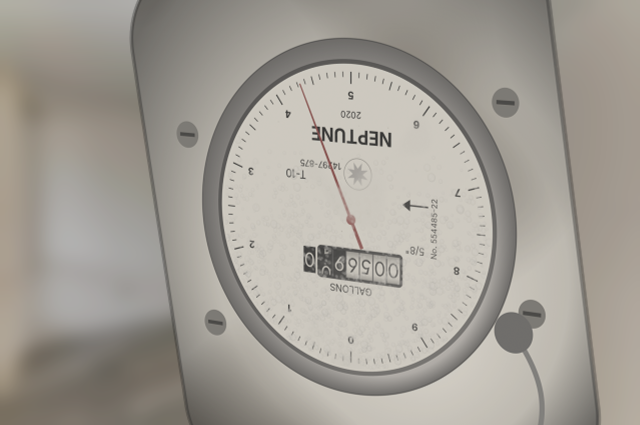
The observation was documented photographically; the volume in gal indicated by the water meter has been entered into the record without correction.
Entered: 56904.3 gal
